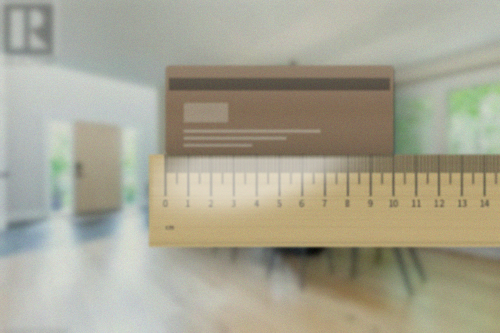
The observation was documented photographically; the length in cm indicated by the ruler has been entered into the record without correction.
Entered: 10 cm
